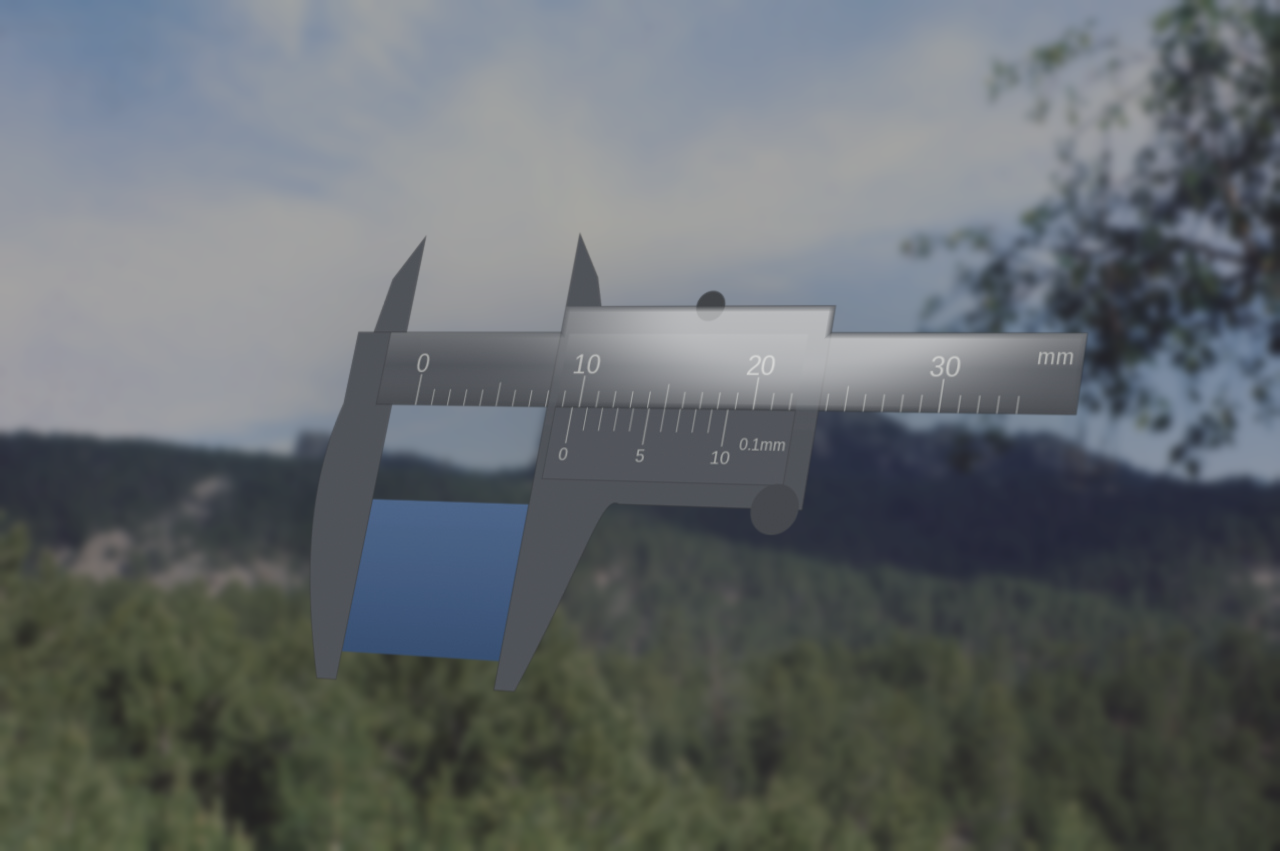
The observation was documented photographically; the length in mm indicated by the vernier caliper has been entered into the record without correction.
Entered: 9.6 mm
